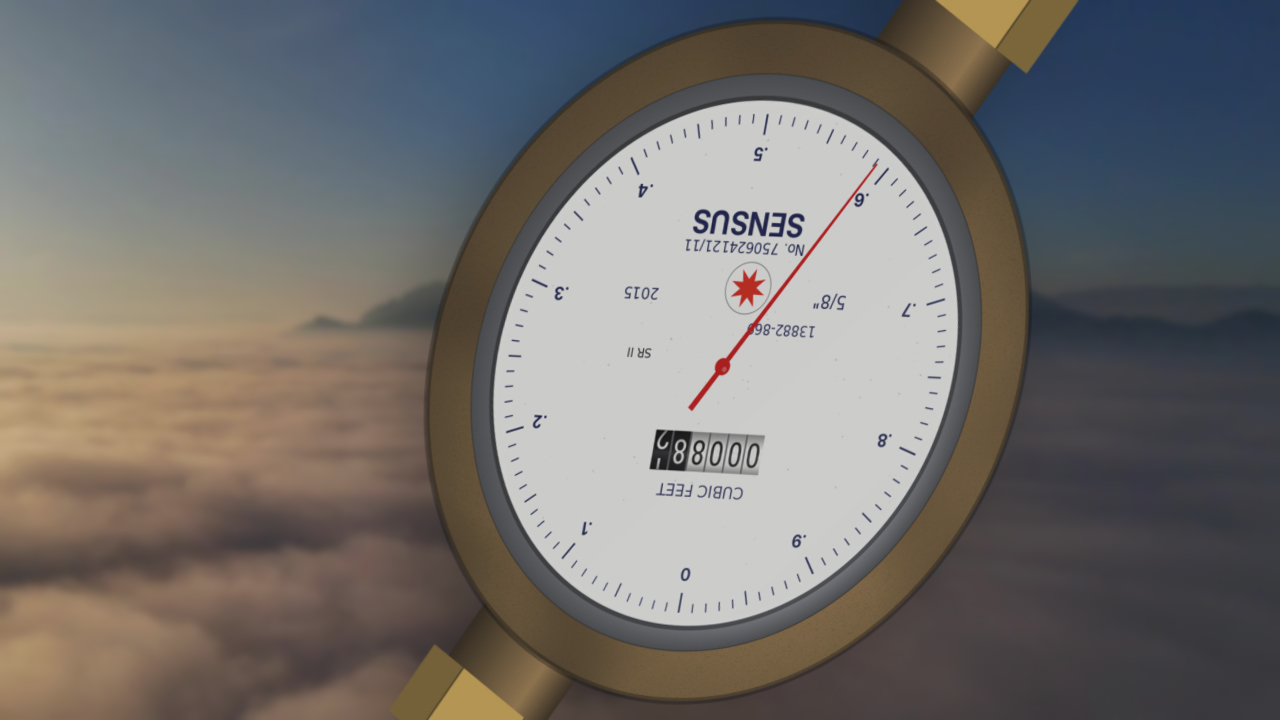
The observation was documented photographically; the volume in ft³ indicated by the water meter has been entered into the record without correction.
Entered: 881.59 ft³
